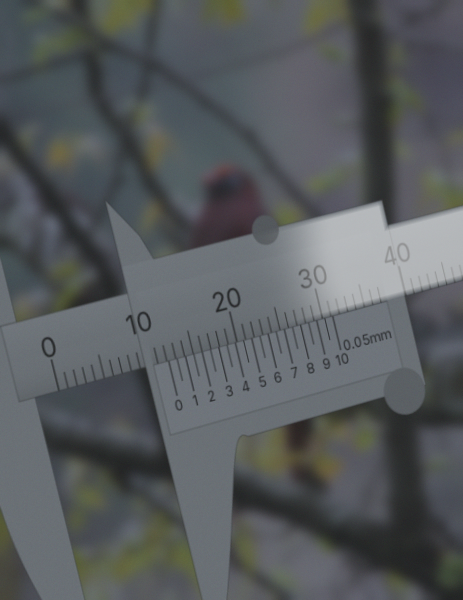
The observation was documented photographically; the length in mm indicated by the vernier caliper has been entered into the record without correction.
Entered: 12.2 mm
